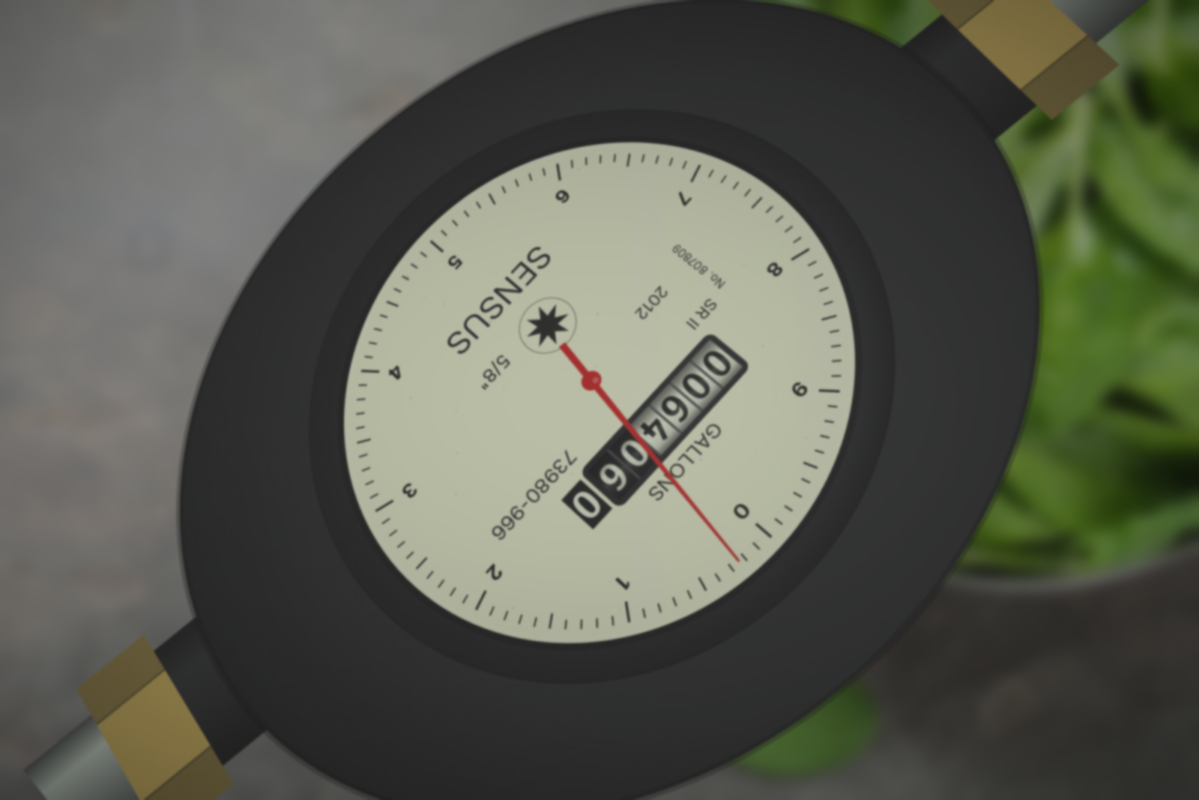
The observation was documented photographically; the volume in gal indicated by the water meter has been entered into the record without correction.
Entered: 64060.2 gal
